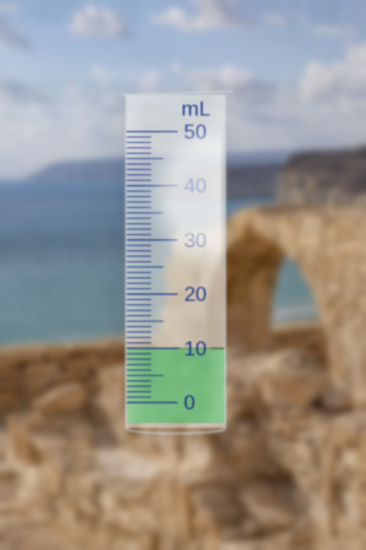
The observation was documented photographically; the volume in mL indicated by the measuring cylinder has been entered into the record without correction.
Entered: 10 mL
